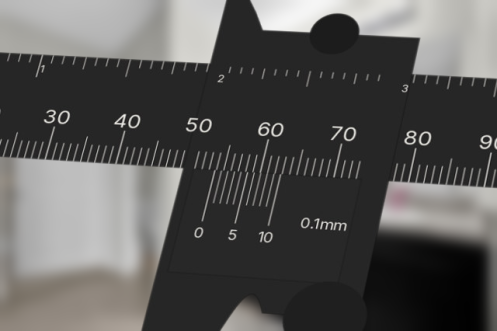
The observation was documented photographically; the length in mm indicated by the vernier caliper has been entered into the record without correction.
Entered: 53.8 mm
